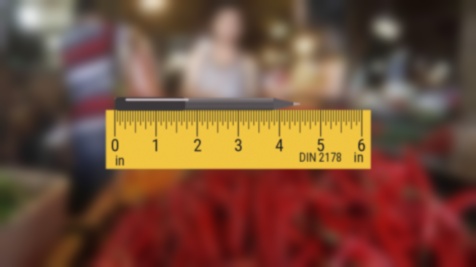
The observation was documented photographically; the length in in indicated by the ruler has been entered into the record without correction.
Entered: 4.5 in
